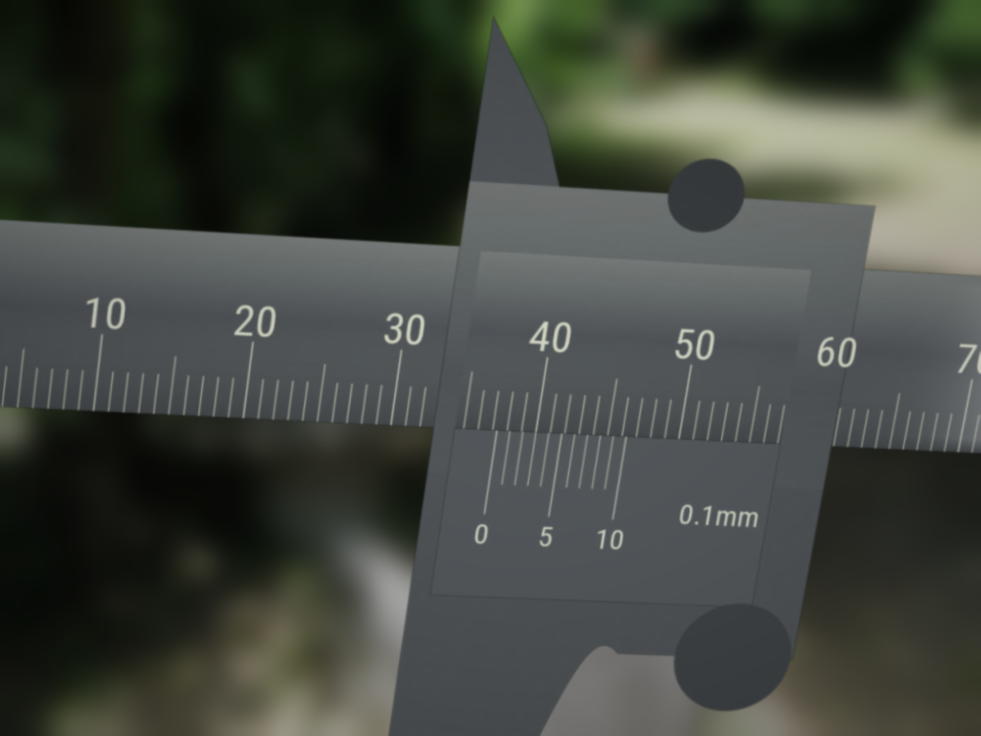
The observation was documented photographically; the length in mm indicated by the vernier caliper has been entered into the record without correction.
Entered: 37.3 mm
